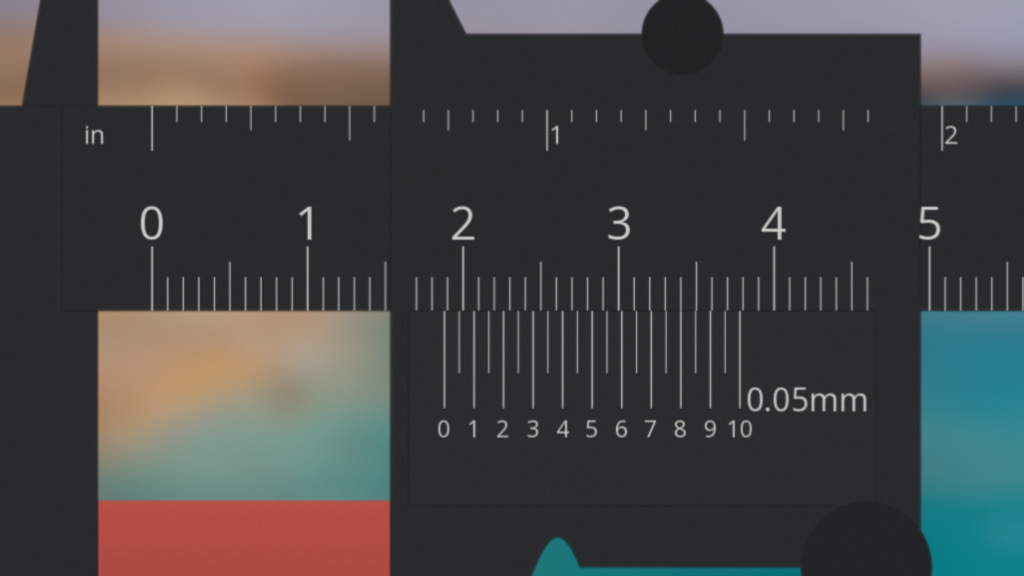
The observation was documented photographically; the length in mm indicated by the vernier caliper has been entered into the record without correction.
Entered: 18.8 mm
